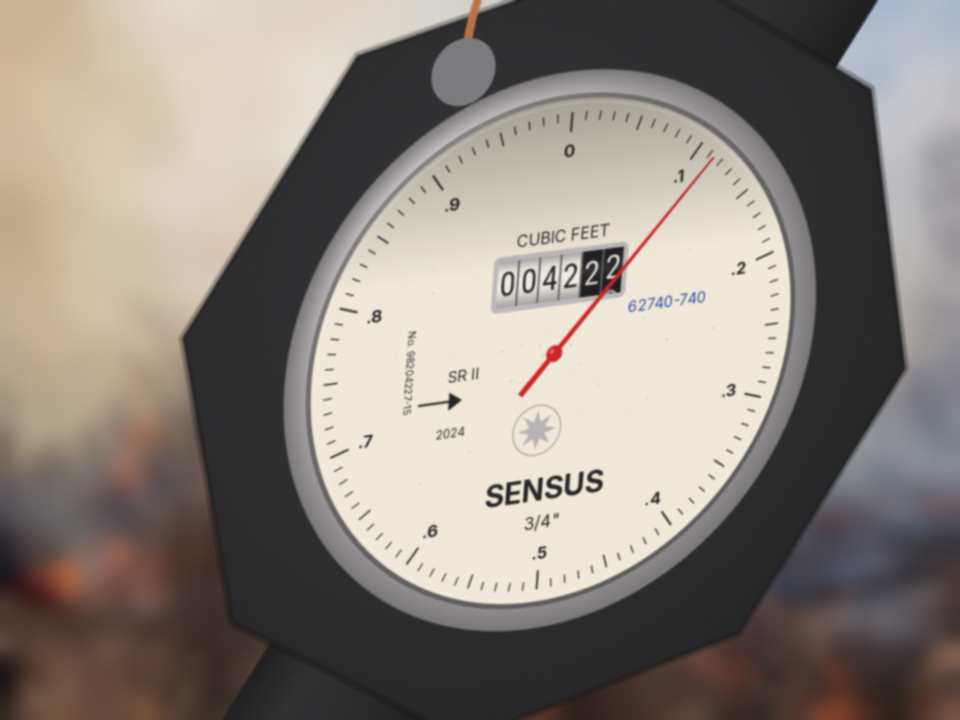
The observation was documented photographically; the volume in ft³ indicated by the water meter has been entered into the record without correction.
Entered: 4222.11 ft³
